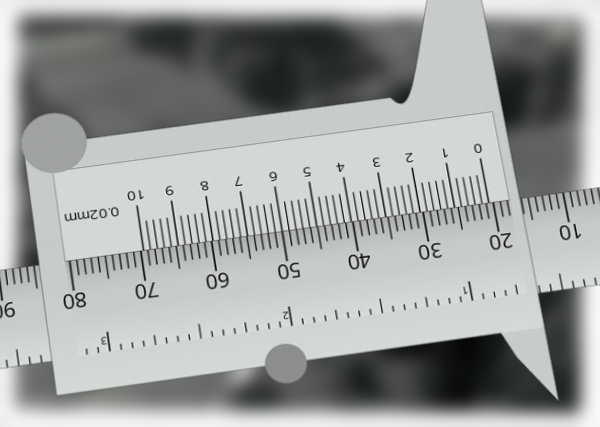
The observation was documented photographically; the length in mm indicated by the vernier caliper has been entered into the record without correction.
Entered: 20.6 mm
